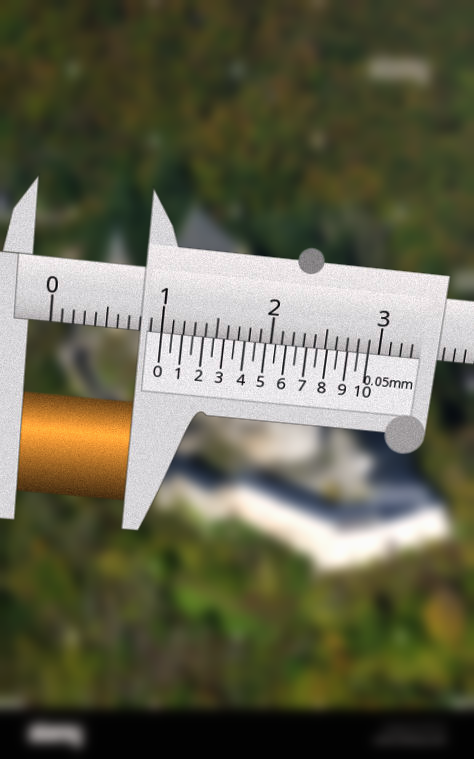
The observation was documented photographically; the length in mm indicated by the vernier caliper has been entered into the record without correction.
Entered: 10.0 mm
